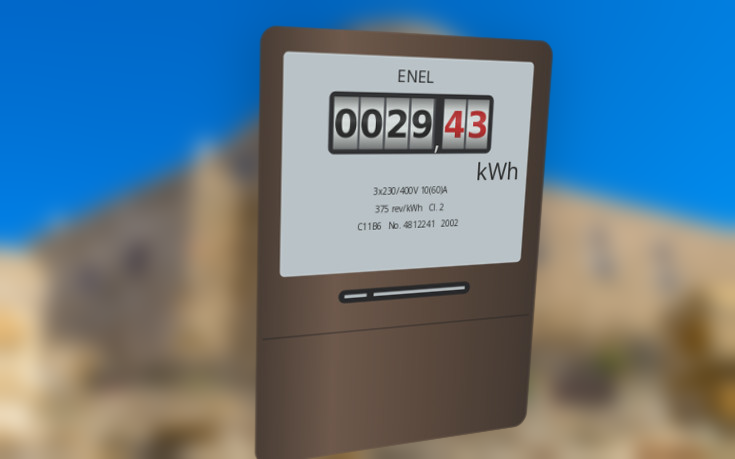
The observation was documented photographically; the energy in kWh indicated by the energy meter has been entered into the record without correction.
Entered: 29.43 kWh
